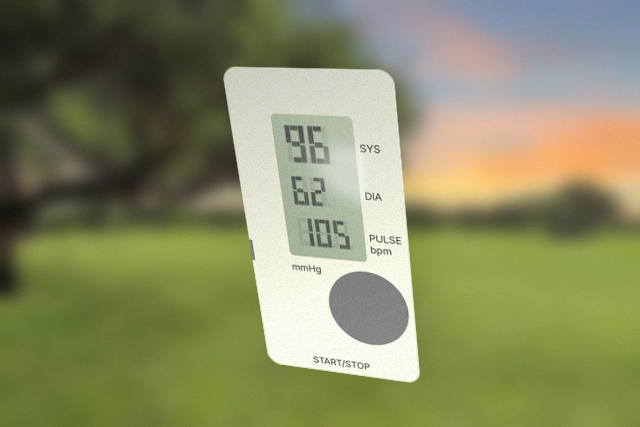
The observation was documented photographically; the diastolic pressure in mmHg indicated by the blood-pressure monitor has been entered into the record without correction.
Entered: 62 mmHg
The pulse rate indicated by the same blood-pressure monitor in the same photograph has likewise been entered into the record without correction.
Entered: 105 bpm
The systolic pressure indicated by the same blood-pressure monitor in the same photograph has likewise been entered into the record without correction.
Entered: 96 mmHg
